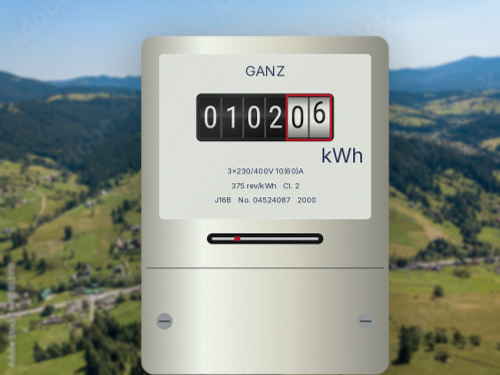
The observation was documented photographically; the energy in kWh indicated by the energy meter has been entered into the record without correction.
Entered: 102.06 kWh
